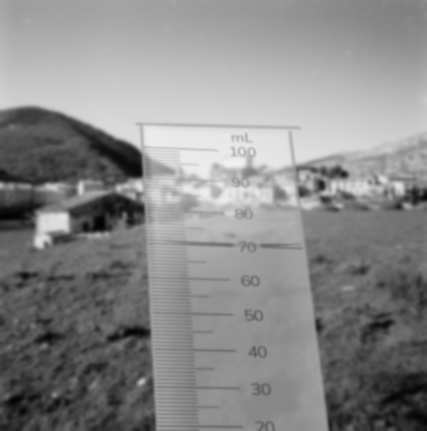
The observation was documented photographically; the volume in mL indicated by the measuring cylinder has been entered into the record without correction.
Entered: 70 mL
